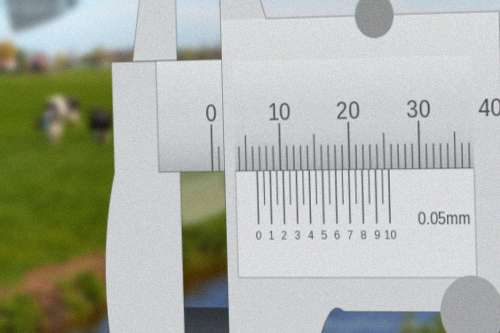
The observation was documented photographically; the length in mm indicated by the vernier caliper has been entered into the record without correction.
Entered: 6.6 mm
